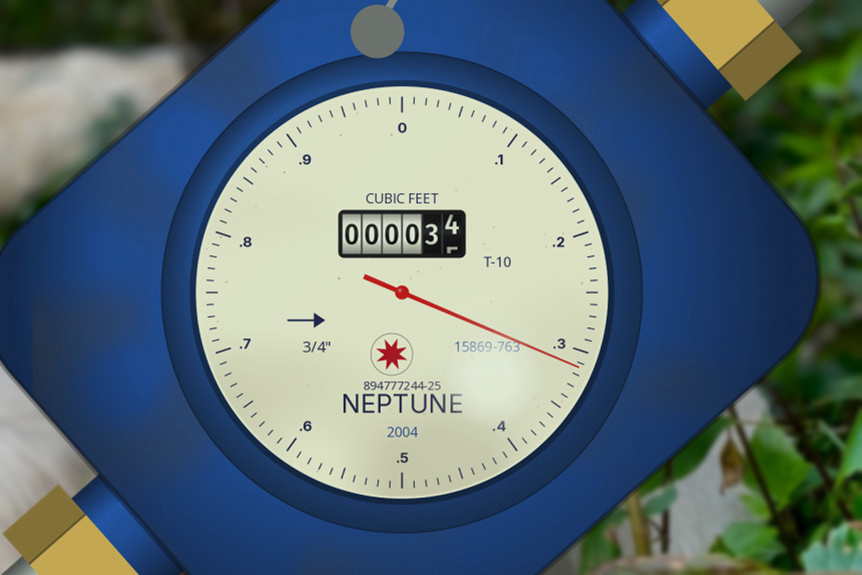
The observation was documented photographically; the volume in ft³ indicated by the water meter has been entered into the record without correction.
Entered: 34.31 ft³
